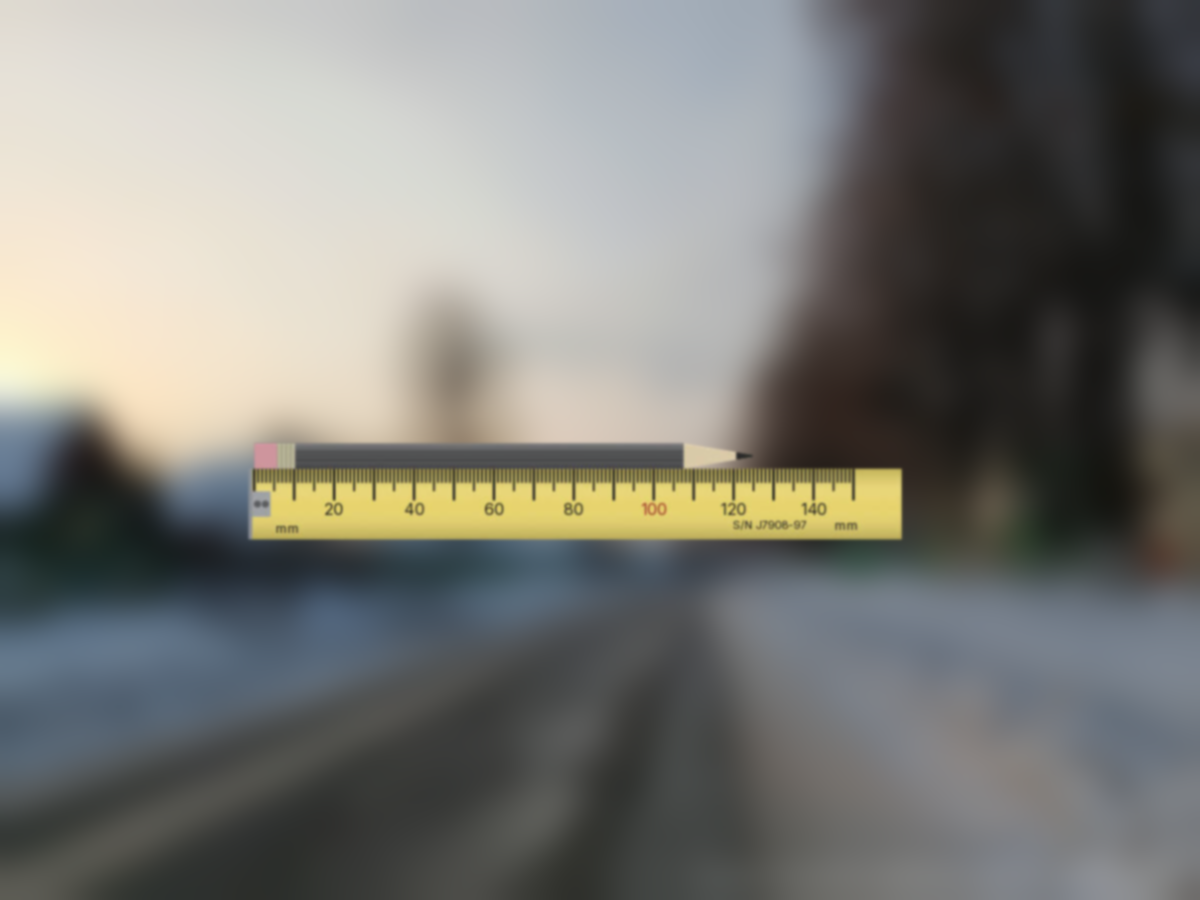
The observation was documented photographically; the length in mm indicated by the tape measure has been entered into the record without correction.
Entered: 125 mm
